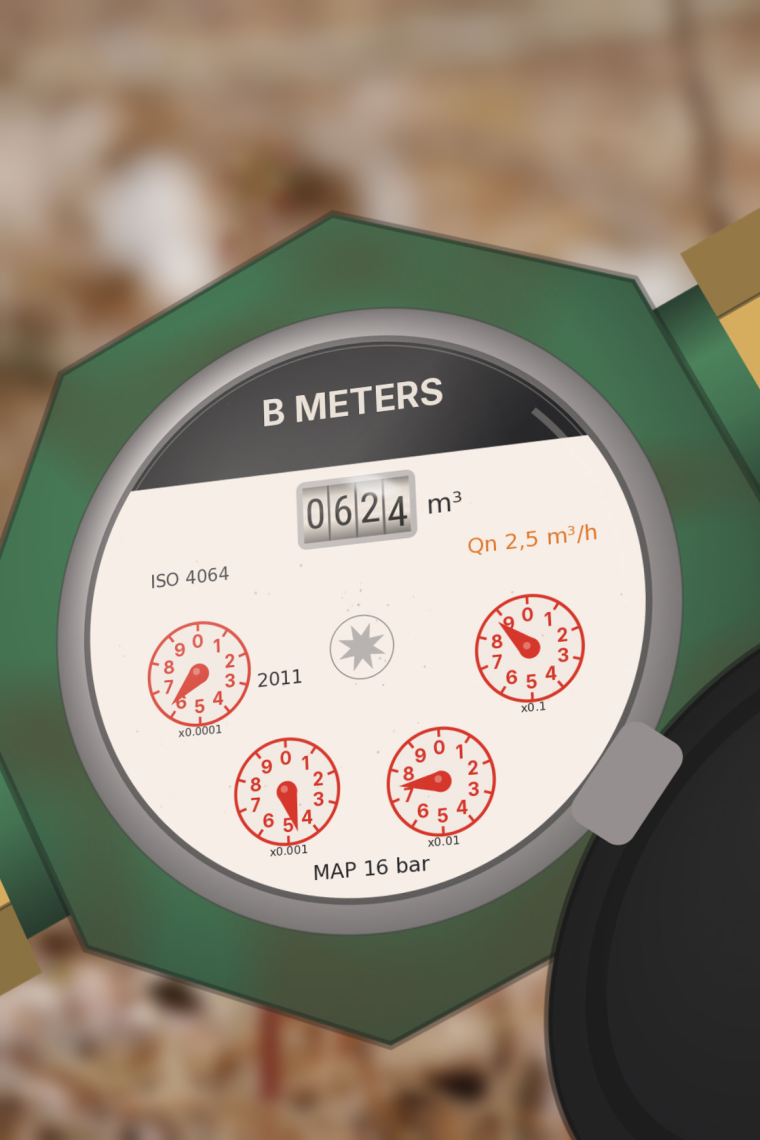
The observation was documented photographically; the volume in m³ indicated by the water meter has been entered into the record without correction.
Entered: 623.8746 m³
